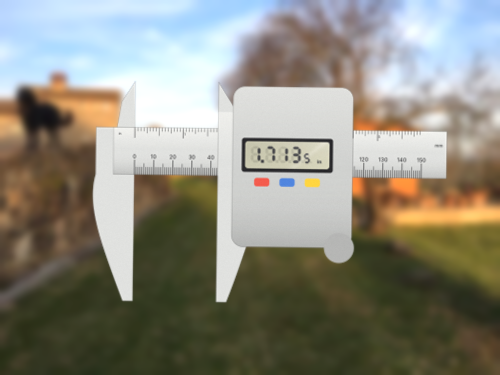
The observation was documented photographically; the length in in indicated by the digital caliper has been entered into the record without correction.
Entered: 1.7135 in
